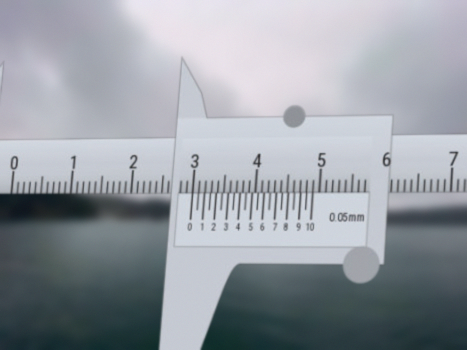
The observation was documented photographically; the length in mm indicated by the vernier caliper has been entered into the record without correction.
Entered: 30.0 mm
